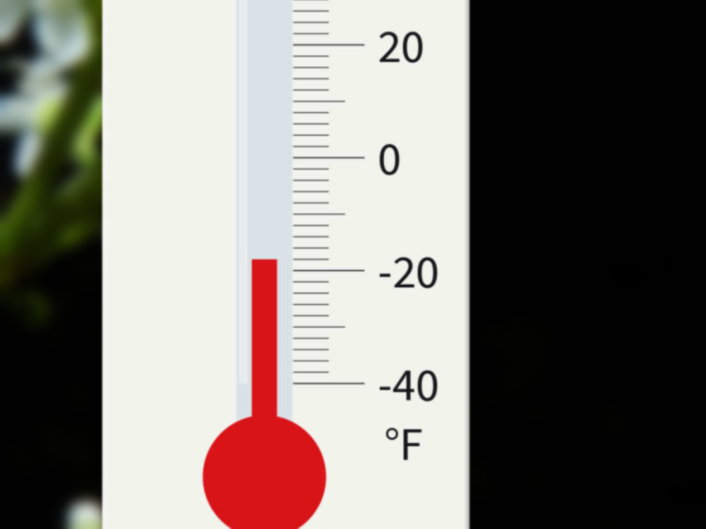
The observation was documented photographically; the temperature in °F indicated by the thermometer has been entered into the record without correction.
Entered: -18 °F
